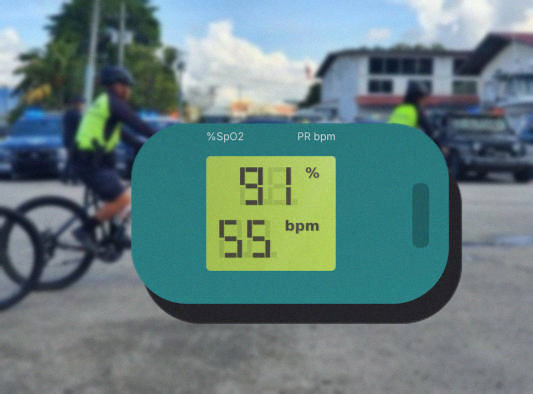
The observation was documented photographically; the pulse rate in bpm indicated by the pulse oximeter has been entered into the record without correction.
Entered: 55 bpm
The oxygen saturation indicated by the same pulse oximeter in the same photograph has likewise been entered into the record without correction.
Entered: 91 %
